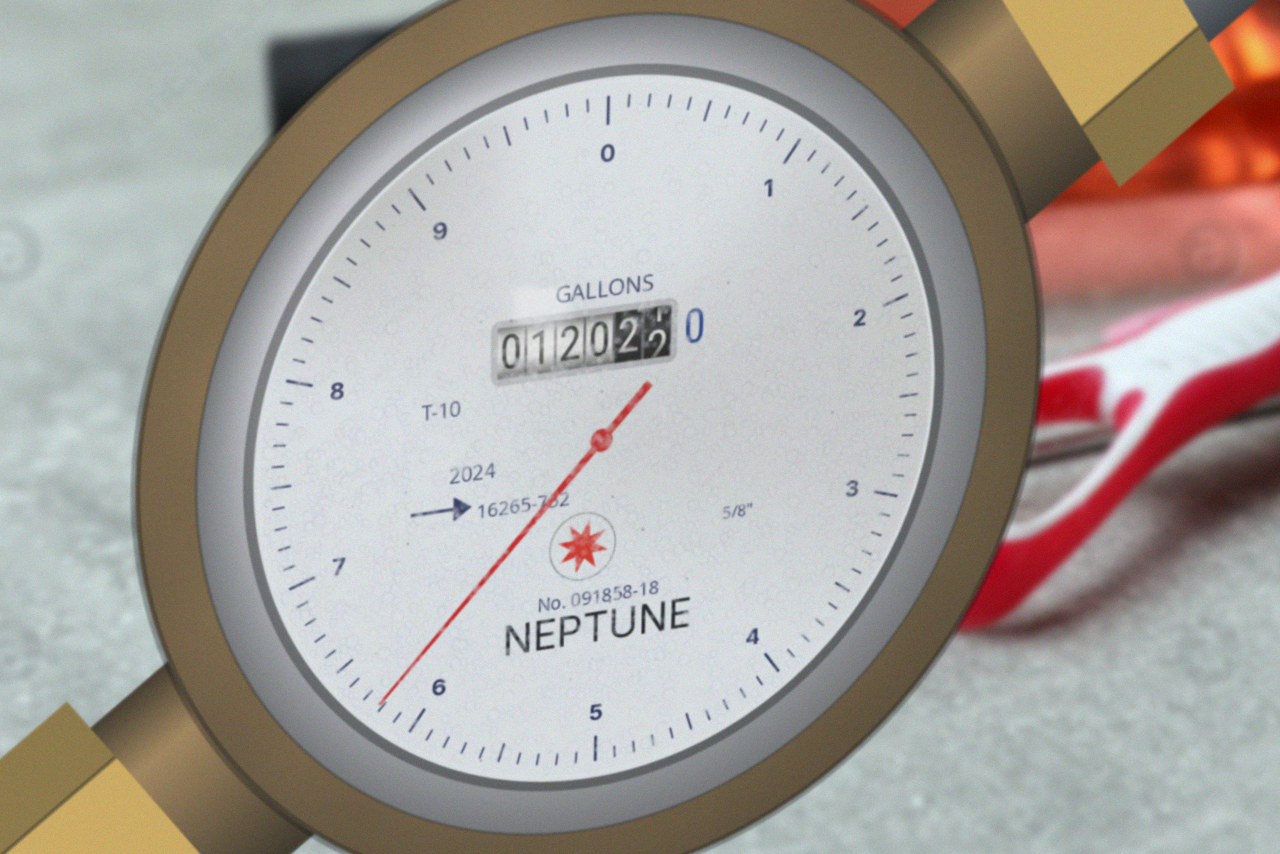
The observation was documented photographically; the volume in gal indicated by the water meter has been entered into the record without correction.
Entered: 120216.2 gal
